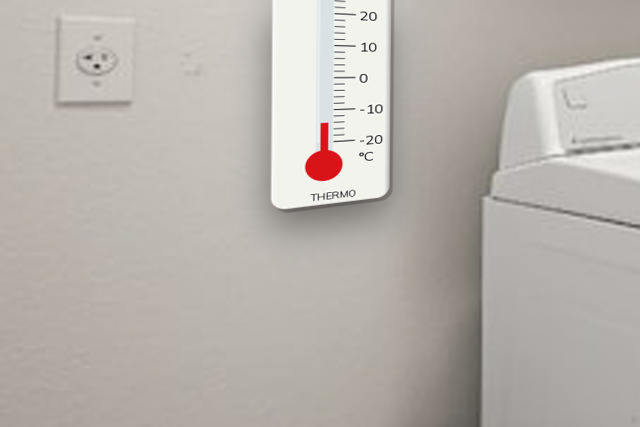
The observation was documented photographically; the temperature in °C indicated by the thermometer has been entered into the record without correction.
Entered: -14 °C
